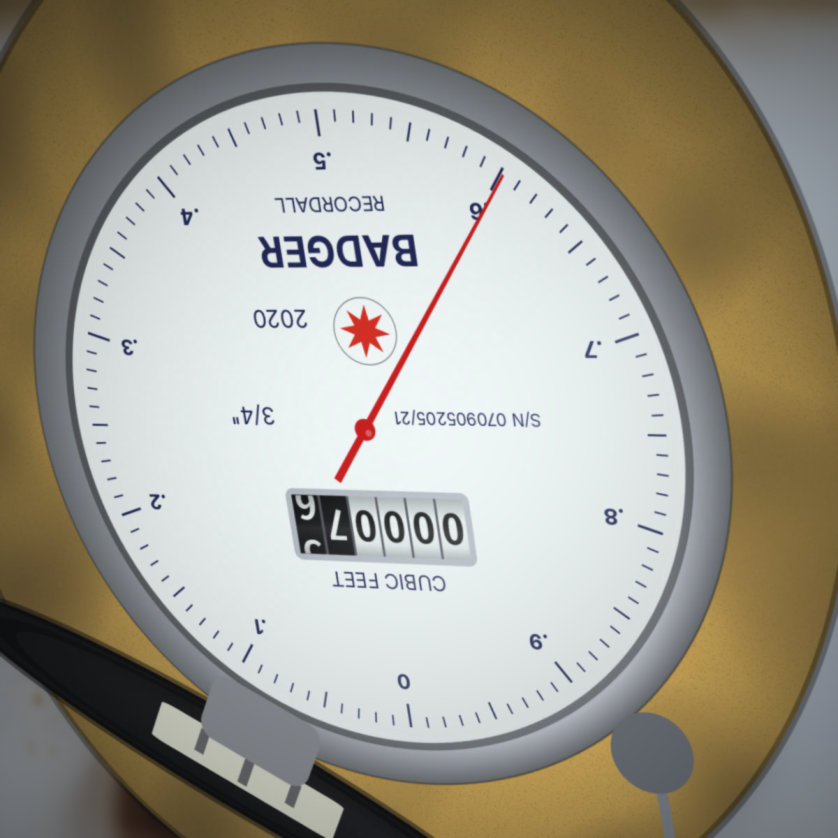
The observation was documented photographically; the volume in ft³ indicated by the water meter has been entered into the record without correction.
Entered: 75.60 ft³
